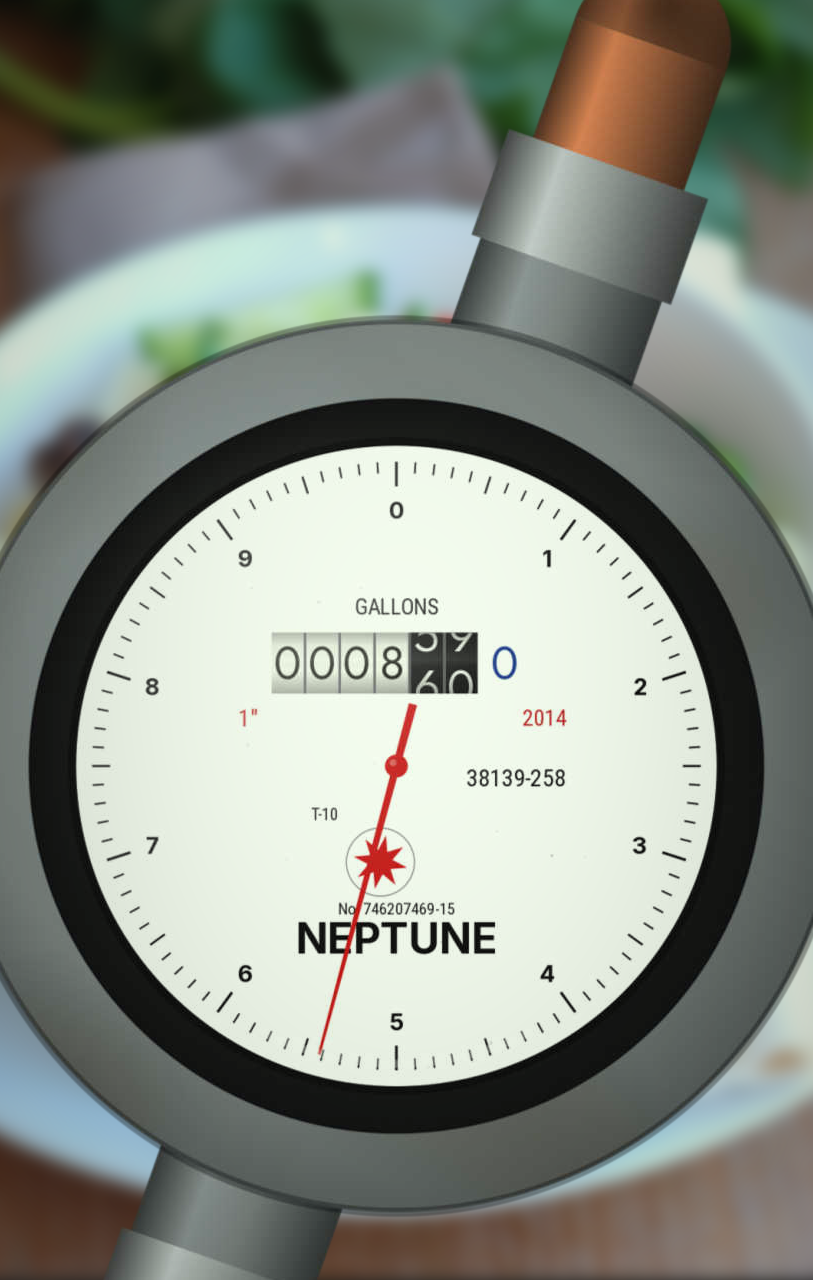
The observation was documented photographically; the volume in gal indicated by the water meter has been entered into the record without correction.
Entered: 8595.4 gal
